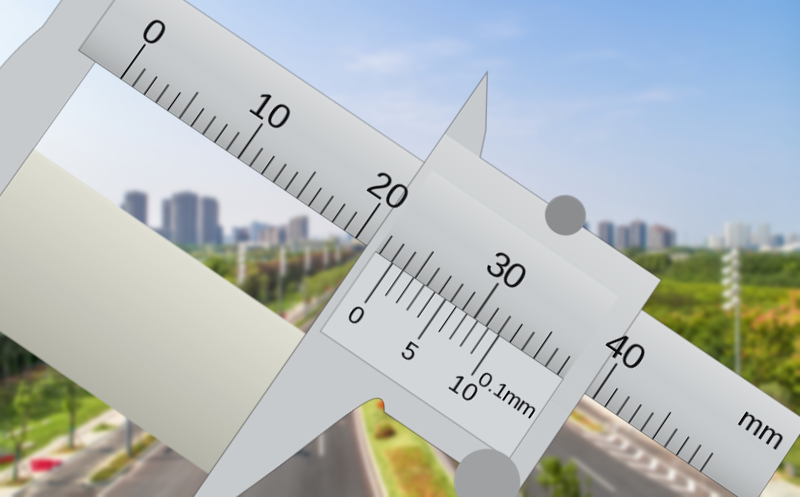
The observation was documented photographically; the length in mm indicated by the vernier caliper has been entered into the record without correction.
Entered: 23.1 mm
